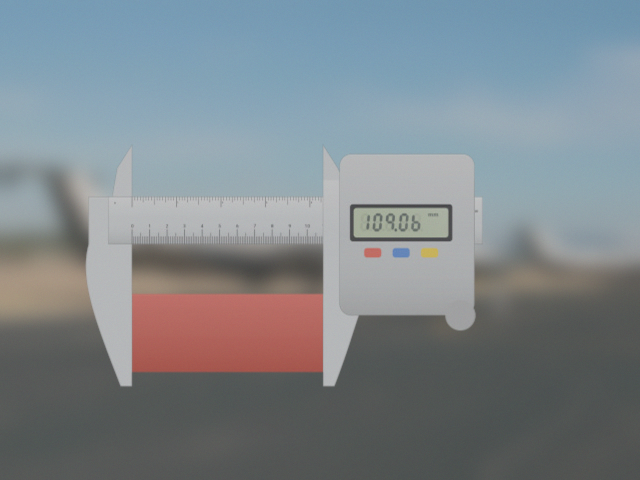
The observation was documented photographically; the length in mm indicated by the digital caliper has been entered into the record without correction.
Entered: 109.06 mm
